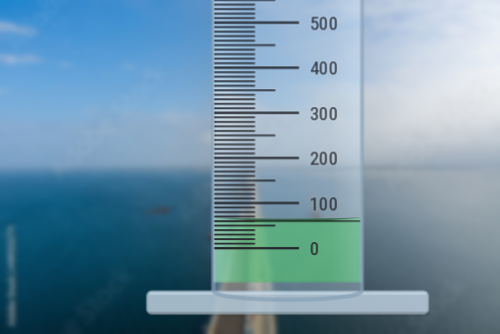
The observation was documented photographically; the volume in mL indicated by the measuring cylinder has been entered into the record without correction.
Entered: 60 mL
